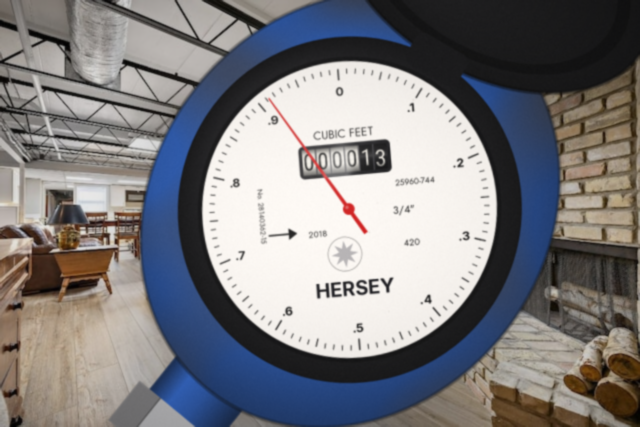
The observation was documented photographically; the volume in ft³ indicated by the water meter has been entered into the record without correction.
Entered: 12.91 ft³
